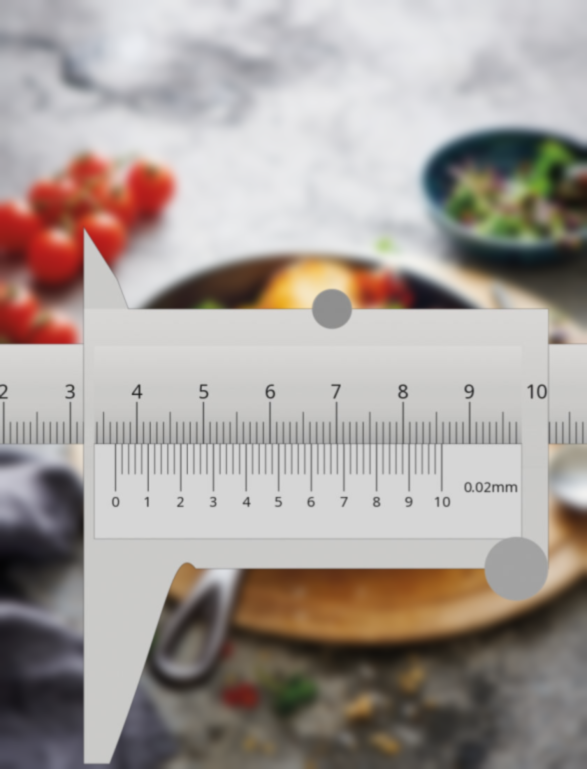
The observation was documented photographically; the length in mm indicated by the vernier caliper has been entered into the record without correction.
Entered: 36.8 mm
